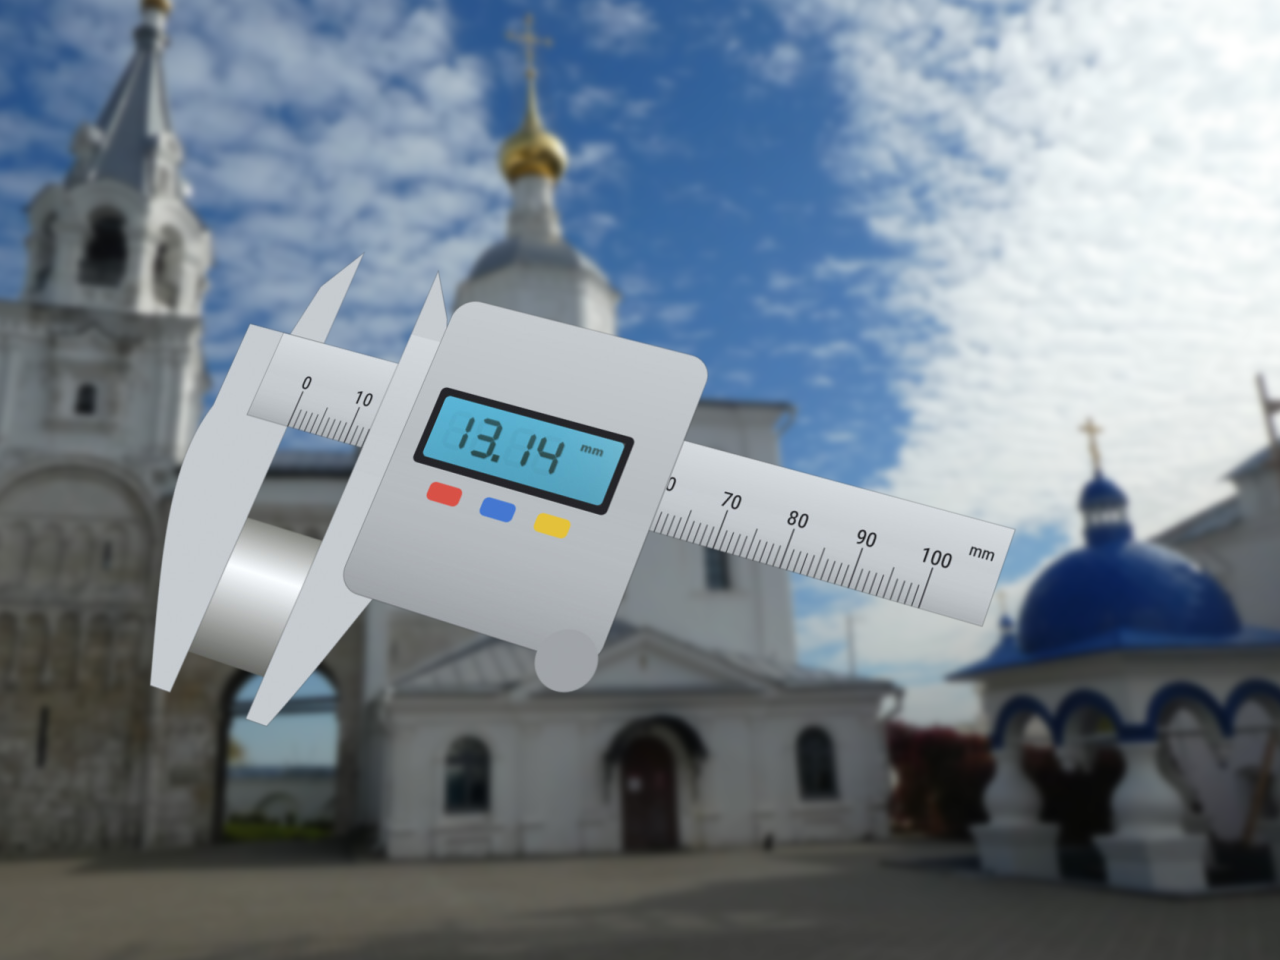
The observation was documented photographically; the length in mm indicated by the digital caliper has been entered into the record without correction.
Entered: 13.14 mm
